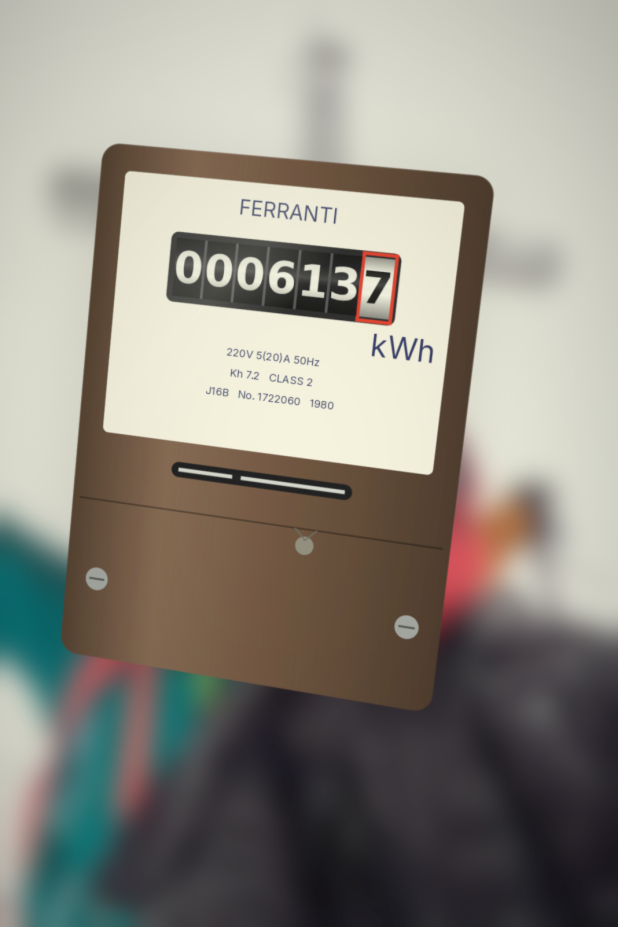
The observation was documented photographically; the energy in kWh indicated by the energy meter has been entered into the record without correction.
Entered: 613.7 kWh
